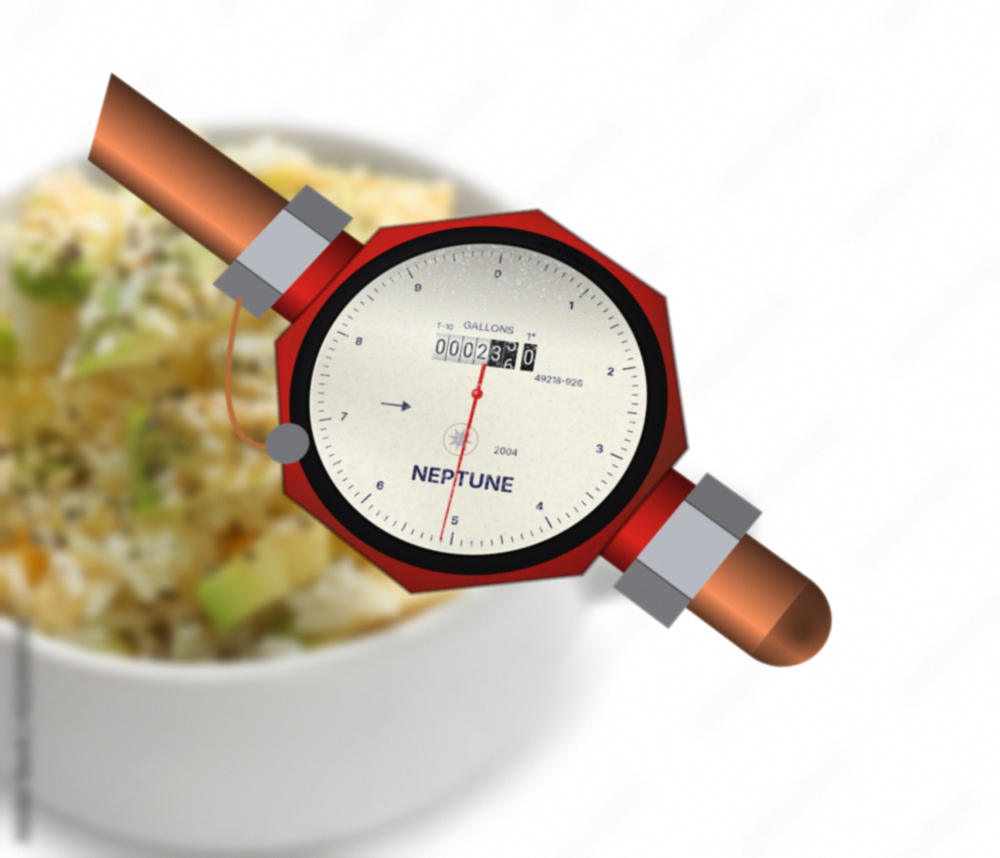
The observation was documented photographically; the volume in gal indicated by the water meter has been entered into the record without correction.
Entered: 2355.1 gal
